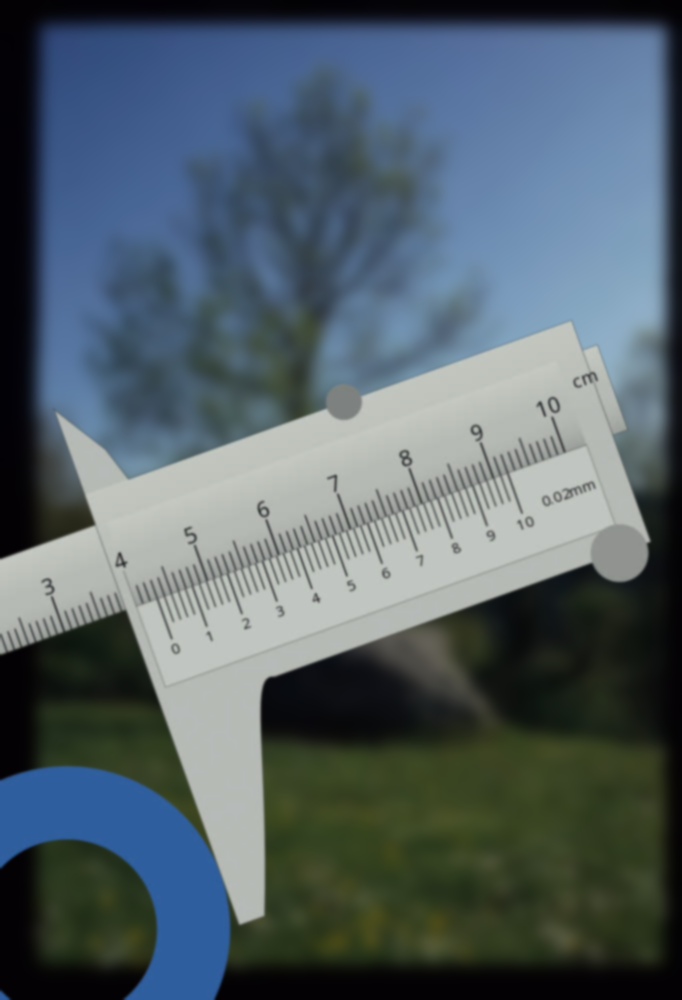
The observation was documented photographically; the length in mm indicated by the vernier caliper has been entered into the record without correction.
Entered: 43.0 mm
